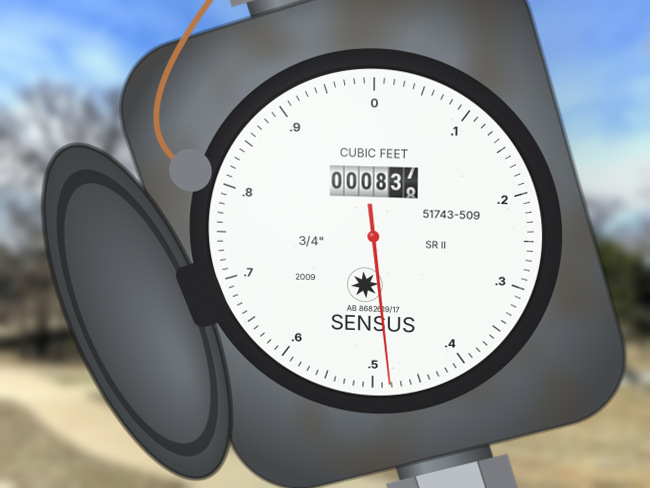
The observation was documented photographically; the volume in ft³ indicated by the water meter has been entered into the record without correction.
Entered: 837.48 ft³
